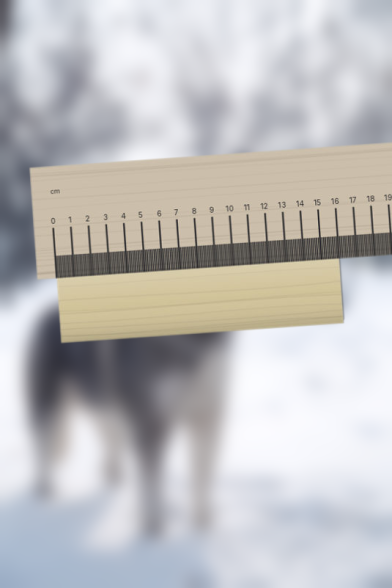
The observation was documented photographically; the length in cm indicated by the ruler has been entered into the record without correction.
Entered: 16 cm
